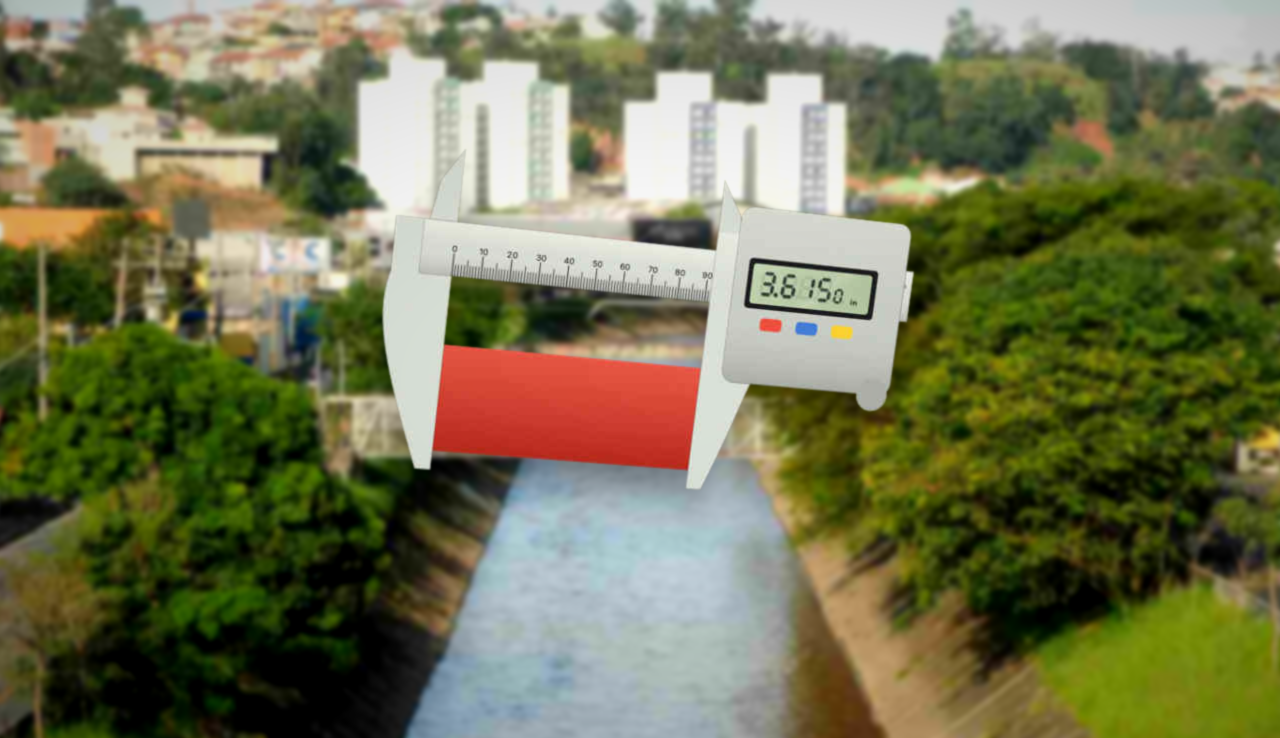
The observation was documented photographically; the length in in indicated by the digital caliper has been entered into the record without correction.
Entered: 3.6150 in
